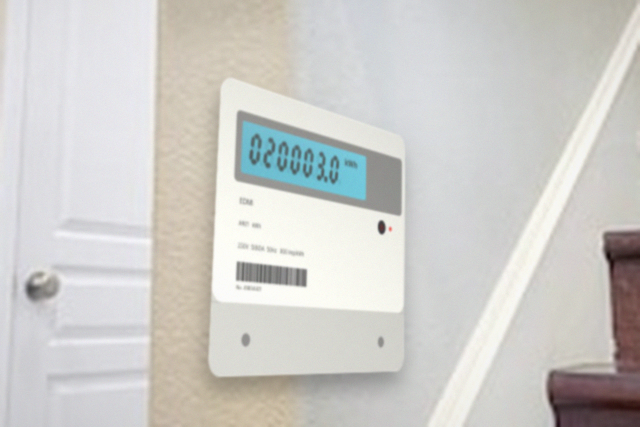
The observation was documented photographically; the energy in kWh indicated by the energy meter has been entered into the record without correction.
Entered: 20003.0 kWh
